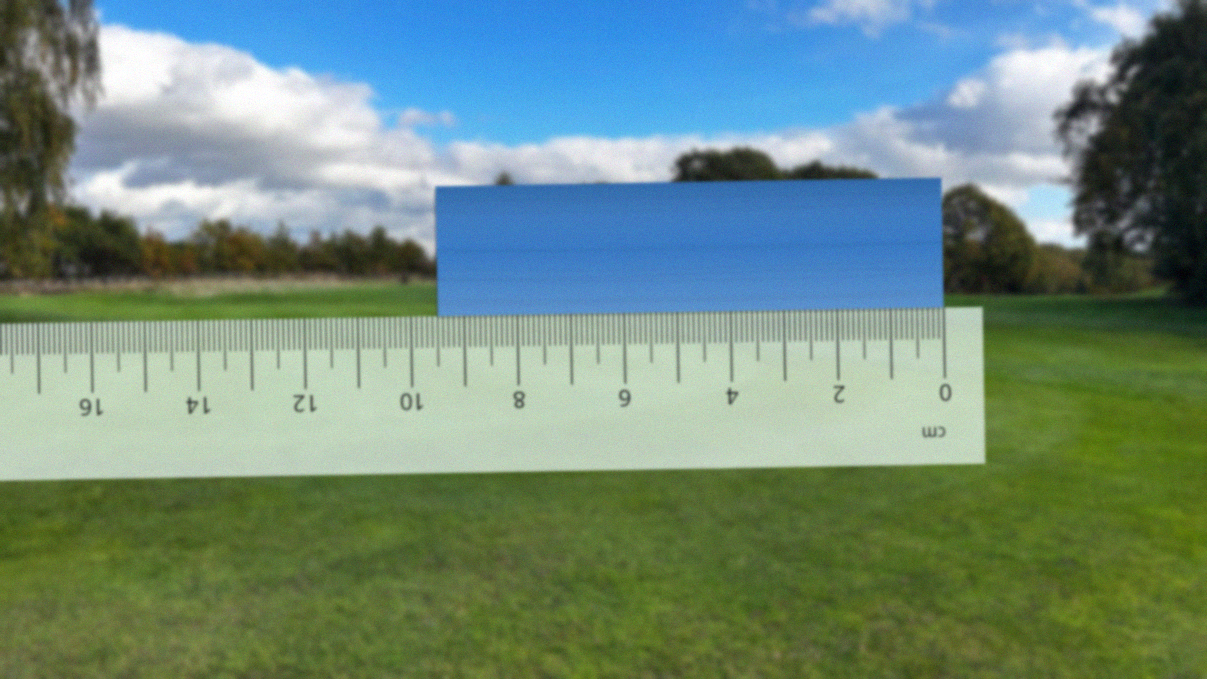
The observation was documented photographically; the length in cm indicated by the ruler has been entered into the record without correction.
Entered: 9.5 cm
